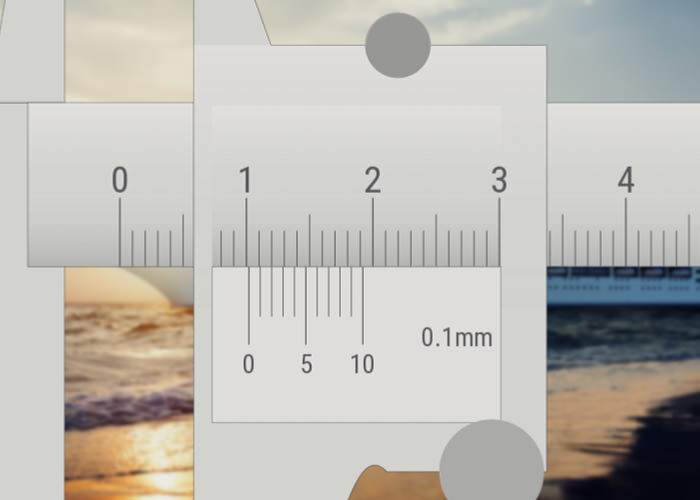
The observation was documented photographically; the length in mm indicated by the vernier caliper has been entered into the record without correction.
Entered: 10.2 mm
